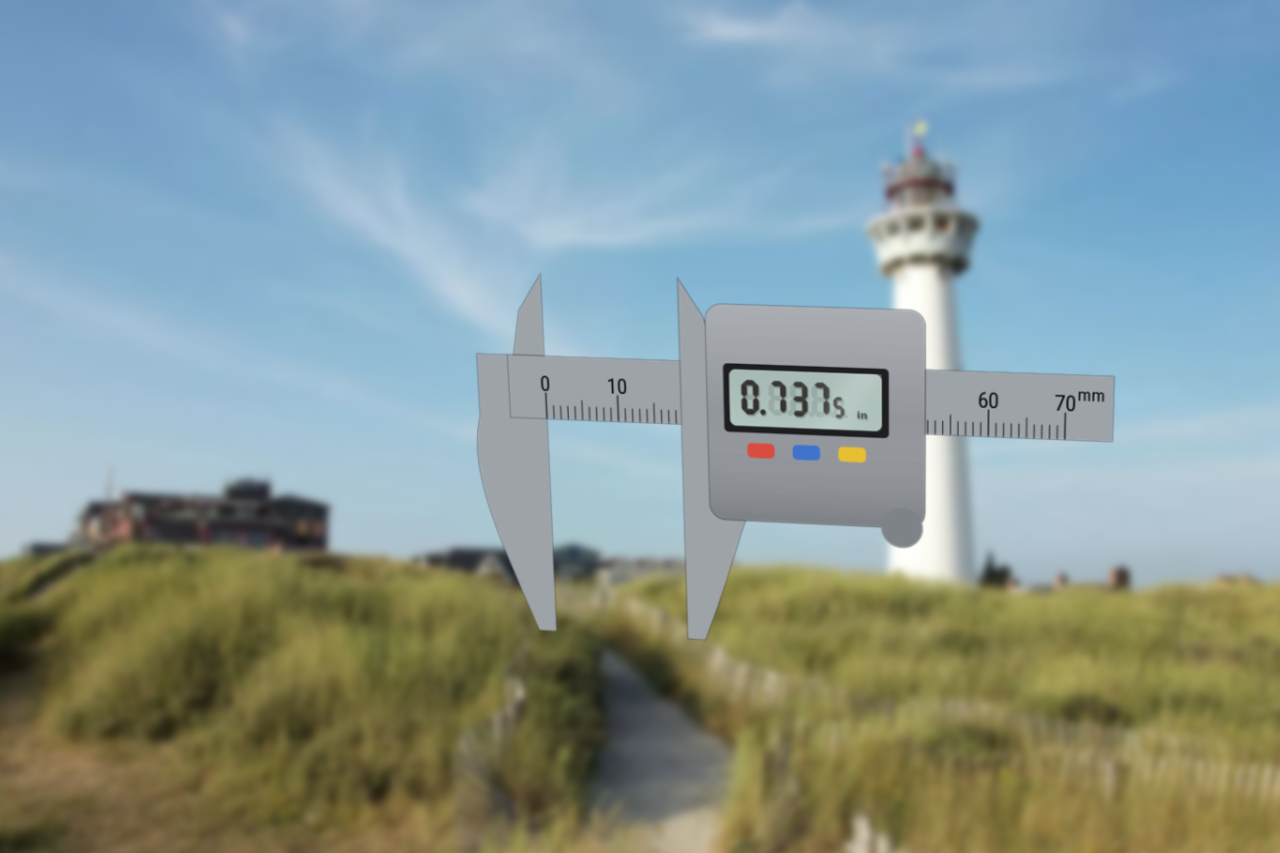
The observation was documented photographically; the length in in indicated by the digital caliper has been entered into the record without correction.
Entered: 0.7375 in
